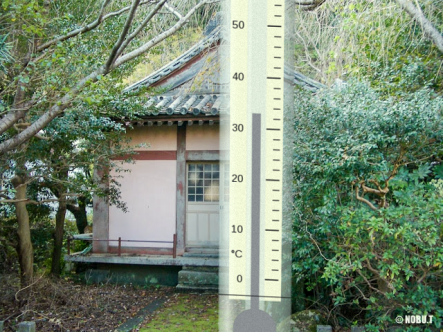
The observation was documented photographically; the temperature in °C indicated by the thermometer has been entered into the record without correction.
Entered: 33 °C
